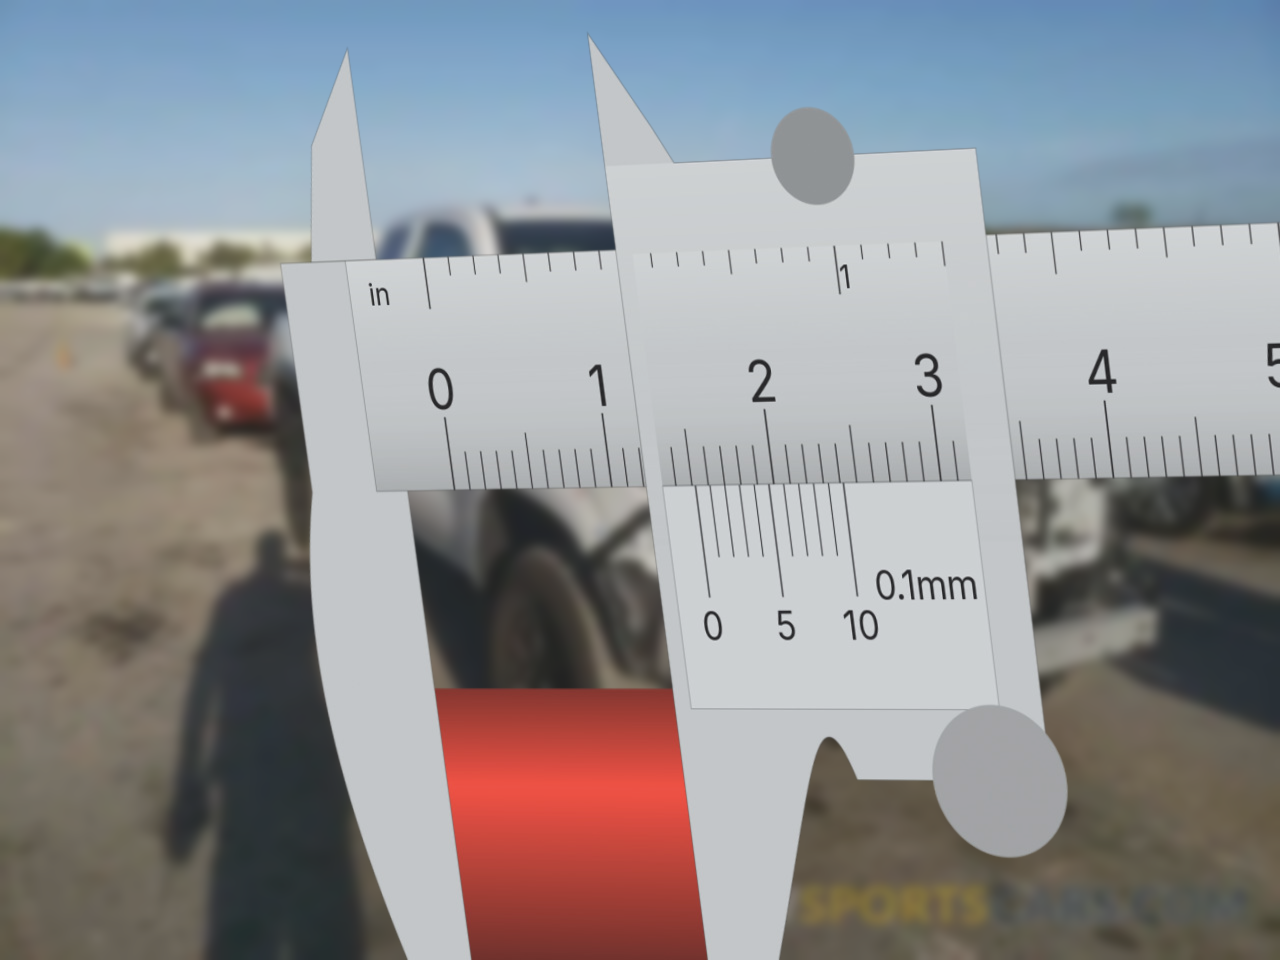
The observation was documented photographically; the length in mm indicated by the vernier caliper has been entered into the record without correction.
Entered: 15.2 mm
